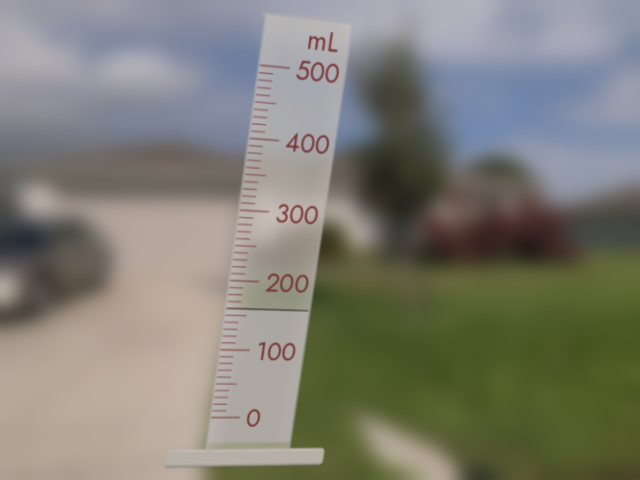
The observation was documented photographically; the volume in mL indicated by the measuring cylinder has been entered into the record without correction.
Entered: 160 mL
